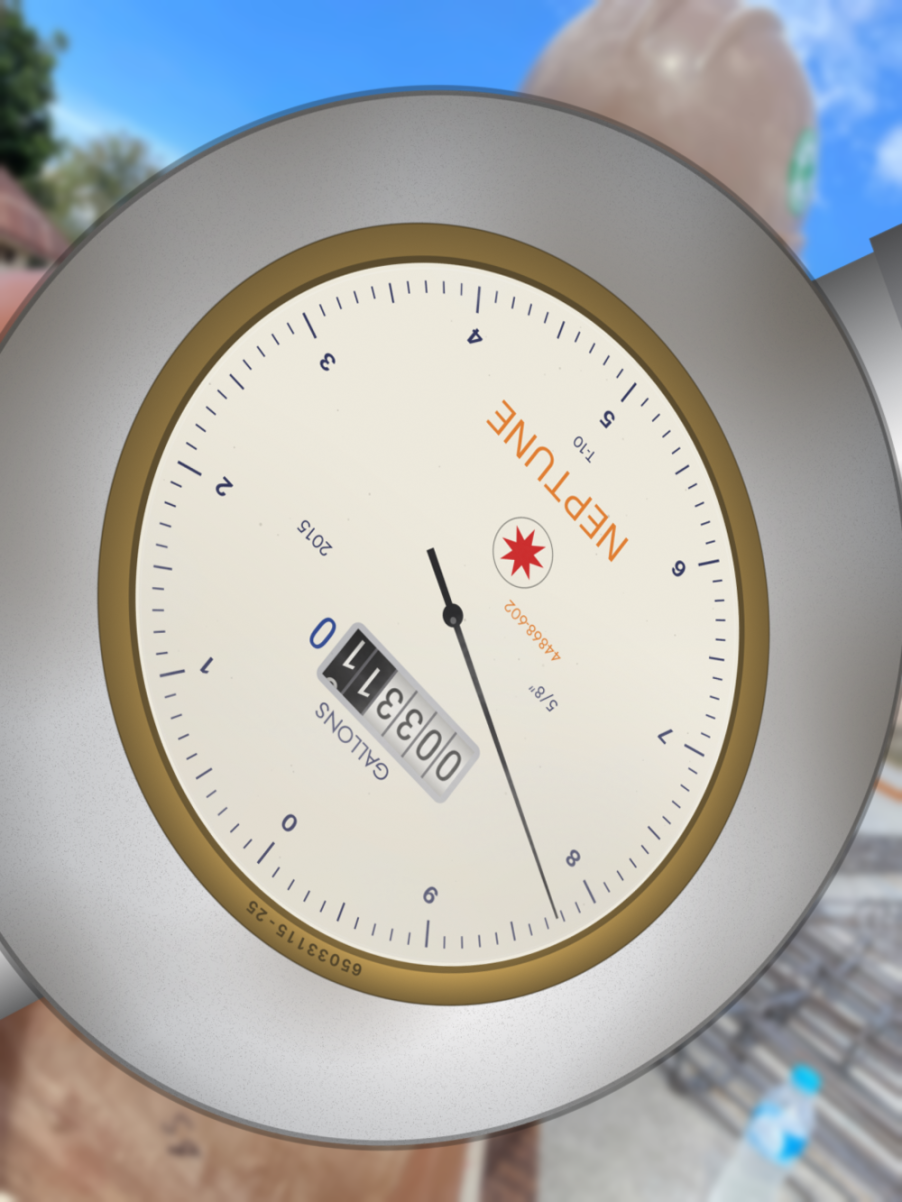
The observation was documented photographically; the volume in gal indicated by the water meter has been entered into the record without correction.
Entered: 33108.2 gal
